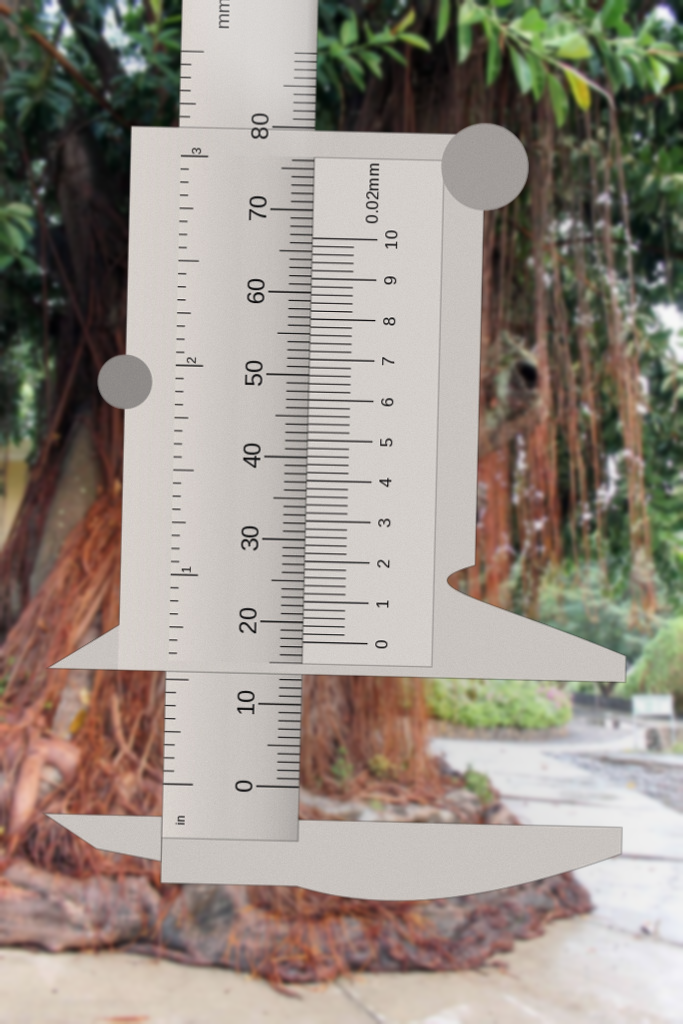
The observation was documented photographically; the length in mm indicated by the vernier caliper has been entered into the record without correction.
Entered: 17.6 mm
